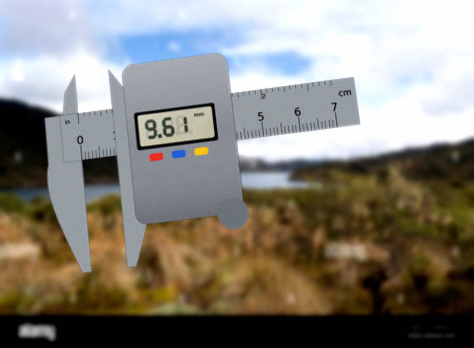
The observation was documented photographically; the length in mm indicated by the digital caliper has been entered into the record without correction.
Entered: 9.61 mm
